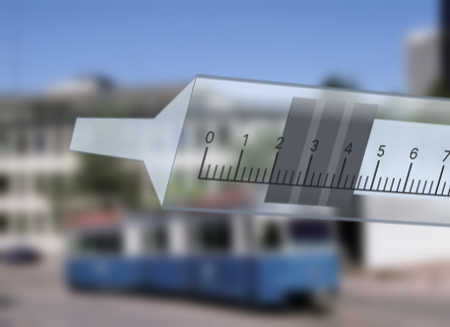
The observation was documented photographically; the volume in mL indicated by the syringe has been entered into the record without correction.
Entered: 2 mL
